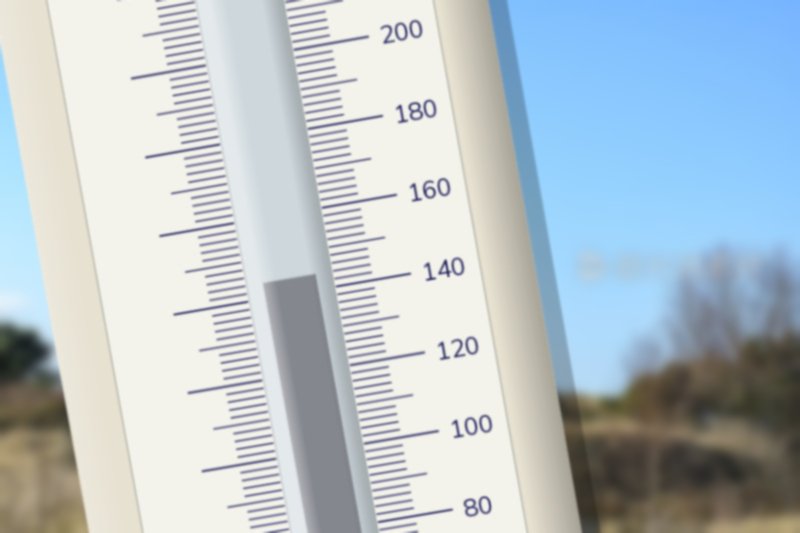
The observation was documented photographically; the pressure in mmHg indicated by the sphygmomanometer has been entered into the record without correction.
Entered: 144 mmHg
